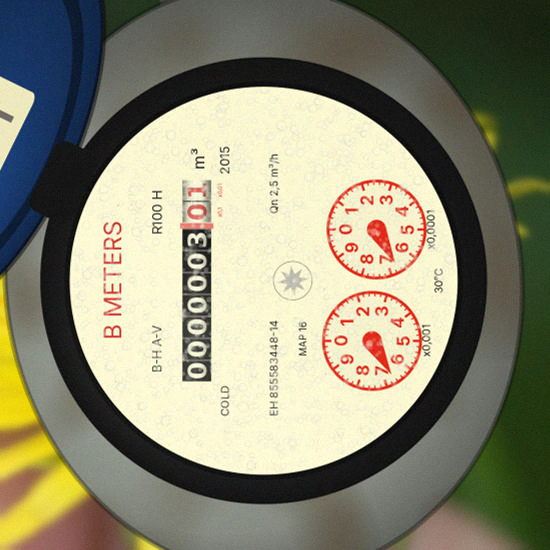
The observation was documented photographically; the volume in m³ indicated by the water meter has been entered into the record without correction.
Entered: 3.0166 m³
